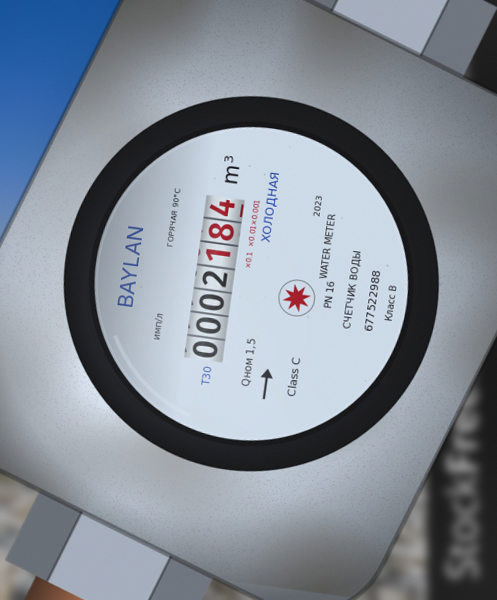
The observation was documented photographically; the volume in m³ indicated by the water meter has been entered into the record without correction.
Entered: 2.184 m³
